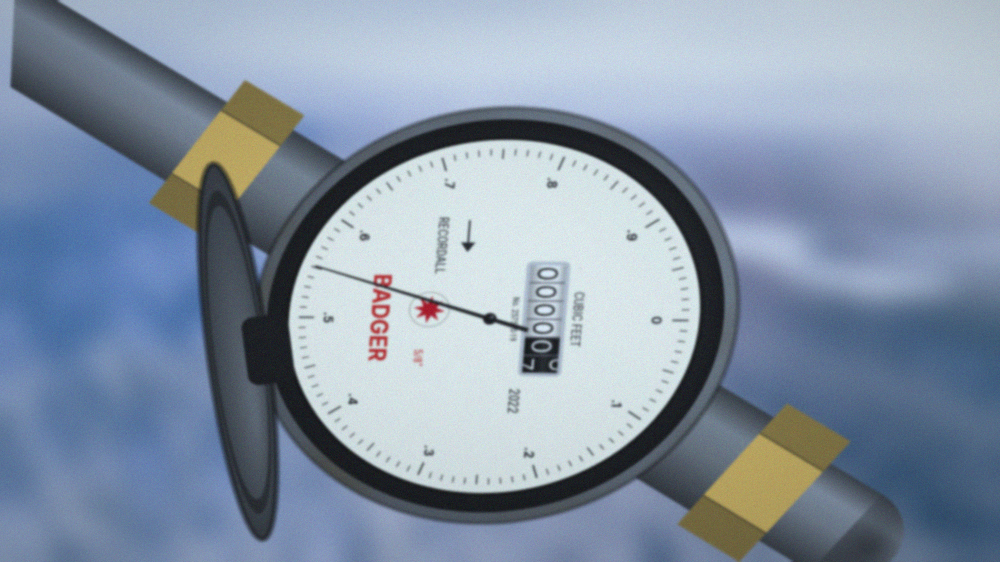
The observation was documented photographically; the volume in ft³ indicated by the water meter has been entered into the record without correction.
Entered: 6.55 ft³
